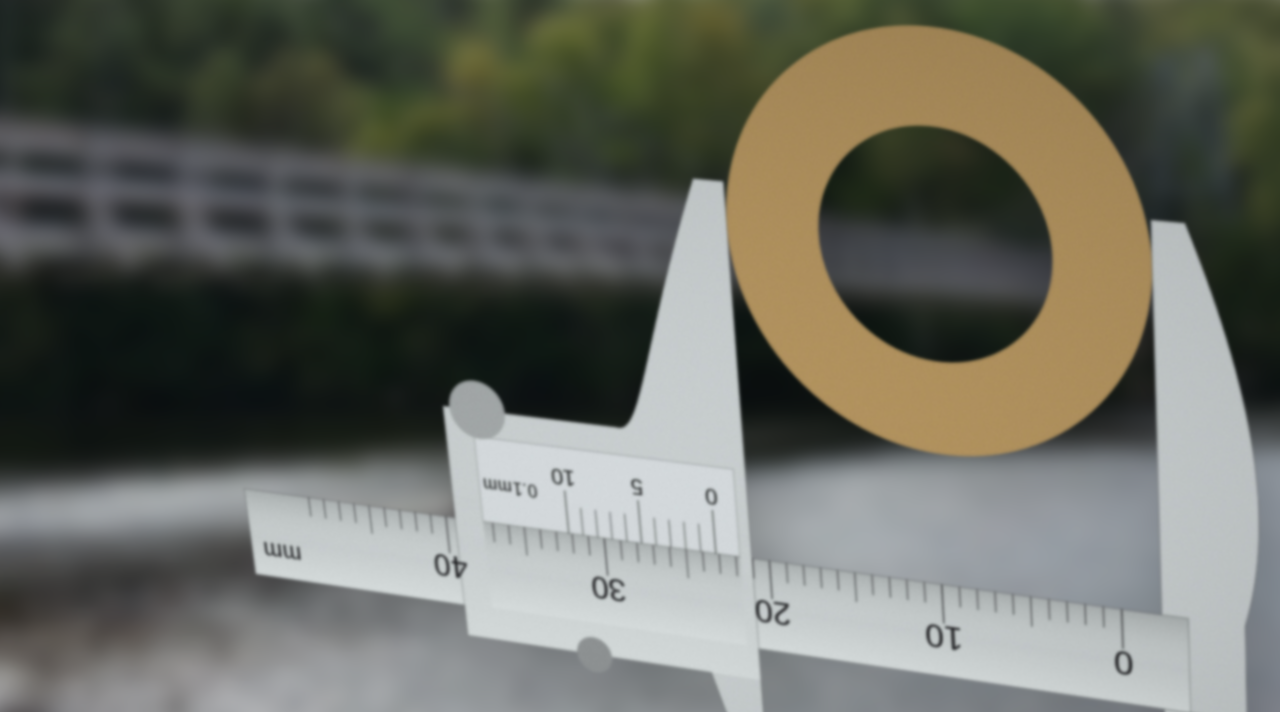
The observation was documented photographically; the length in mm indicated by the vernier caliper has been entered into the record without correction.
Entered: 23.2 mm
